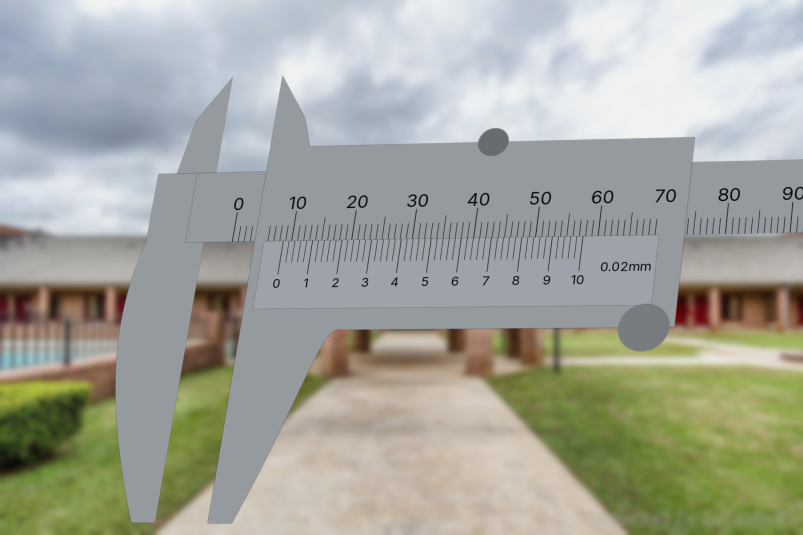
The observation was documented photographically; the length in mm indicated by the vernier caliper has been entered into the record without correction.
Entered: 8.6 mm
